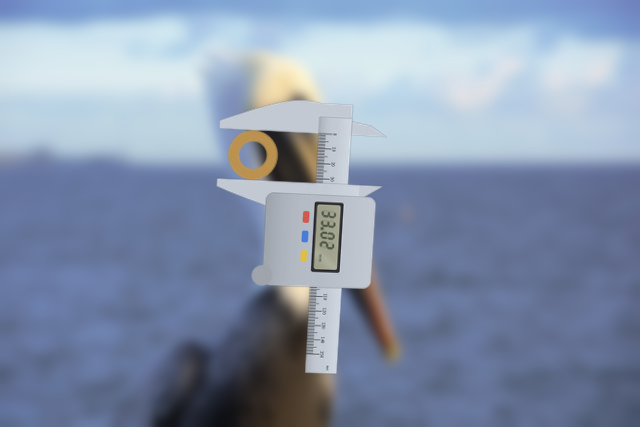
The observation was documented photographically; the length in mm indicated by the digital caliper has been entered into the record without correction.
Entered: 33.02 mm
